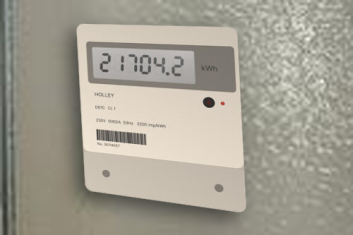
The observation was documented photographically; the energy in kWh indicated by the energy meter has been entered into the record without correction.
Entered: 21704.2 kWh
